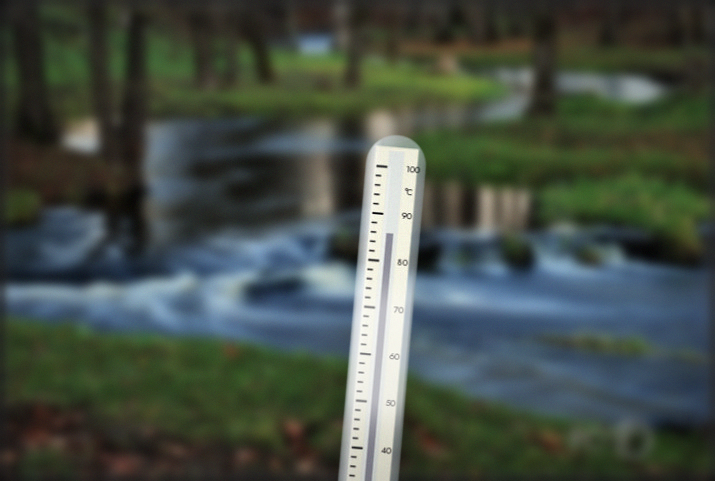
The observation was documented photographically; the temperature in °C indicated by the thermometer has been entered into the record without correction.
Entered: 86 °C
